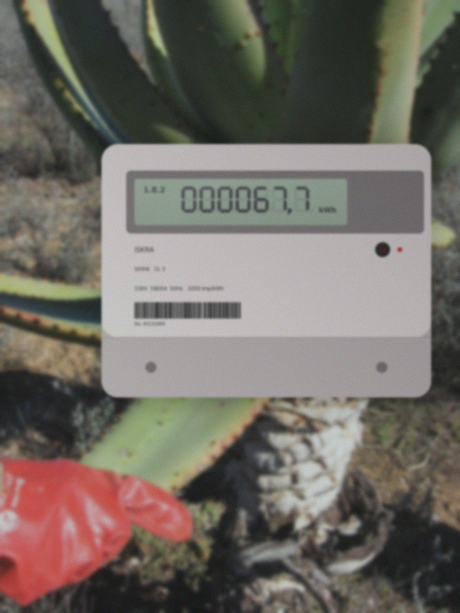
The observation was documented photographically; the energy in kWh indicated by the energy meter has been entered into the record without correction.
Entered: 67.7 kWh
